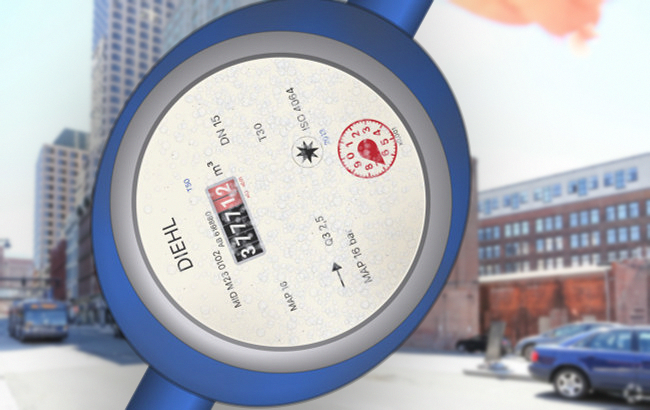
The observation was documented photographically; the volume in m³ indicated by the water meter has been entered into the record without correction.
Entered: 3777.126 m³
